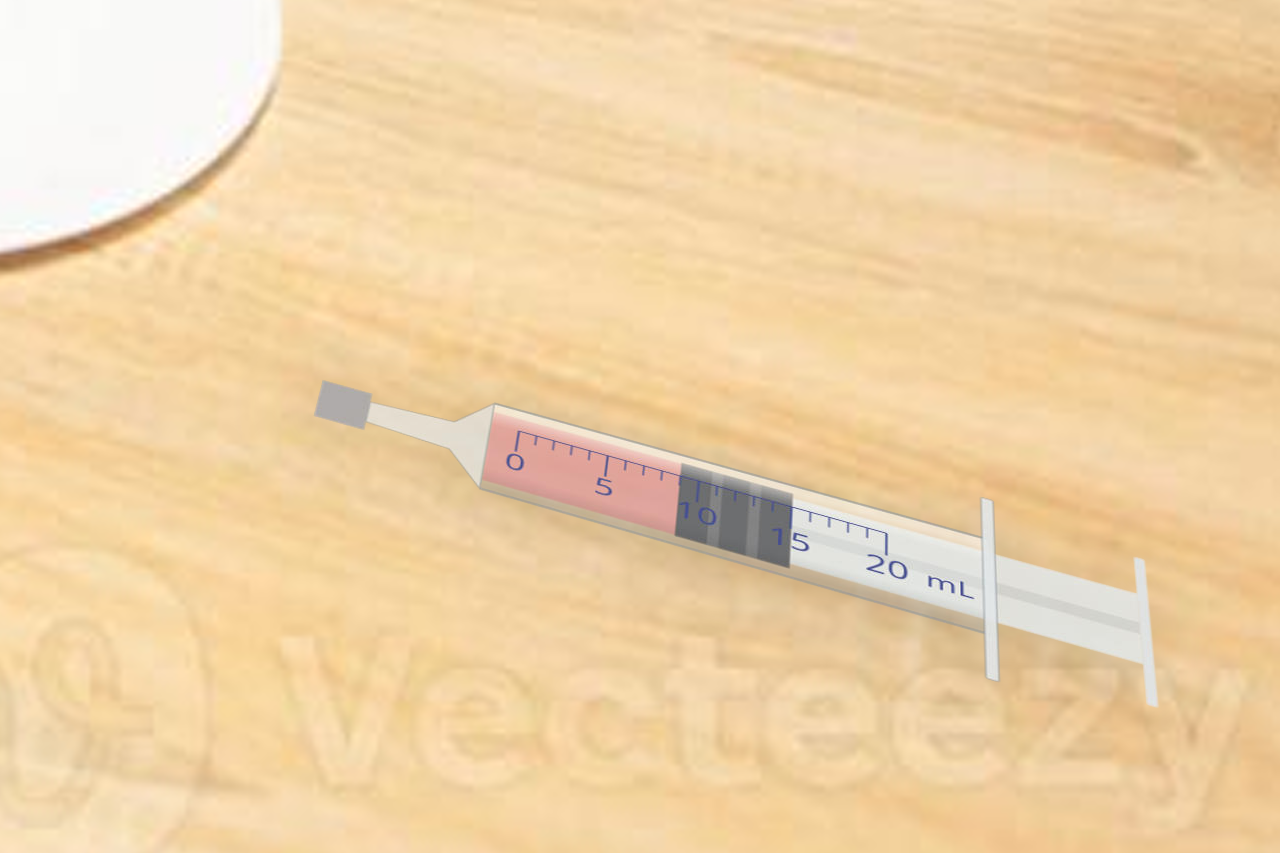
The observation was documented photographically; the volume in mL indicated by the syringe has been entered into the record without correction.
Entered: 9 mL
